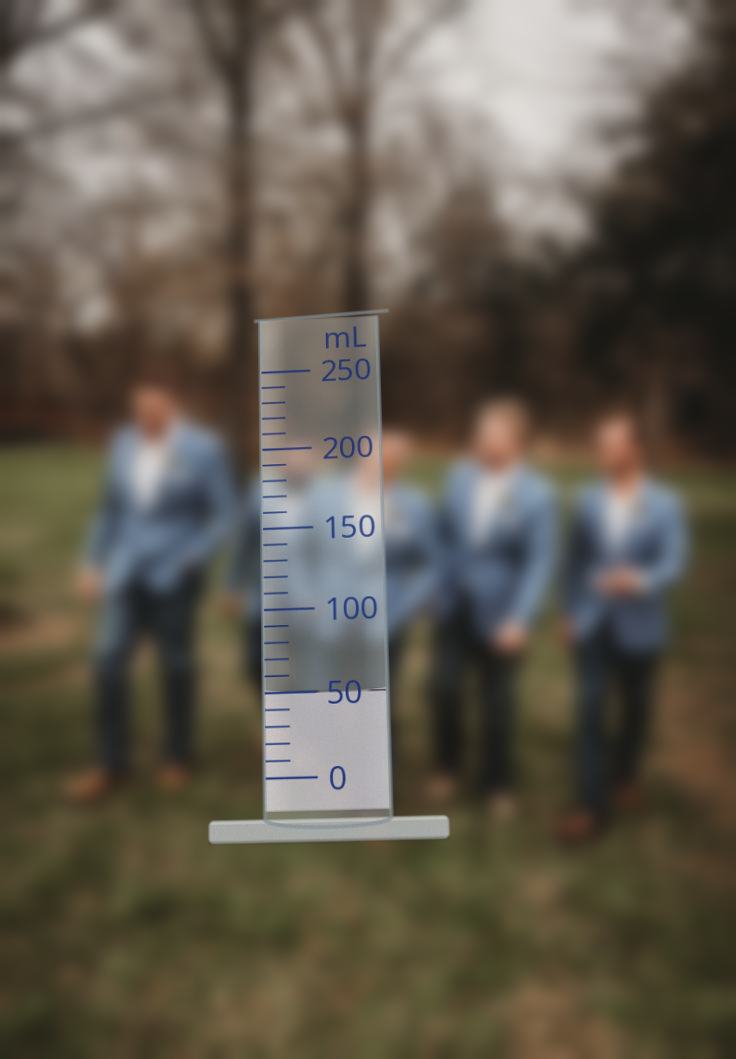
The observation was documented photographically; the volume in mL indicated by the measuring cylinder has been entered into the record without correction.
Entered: 50 mL
